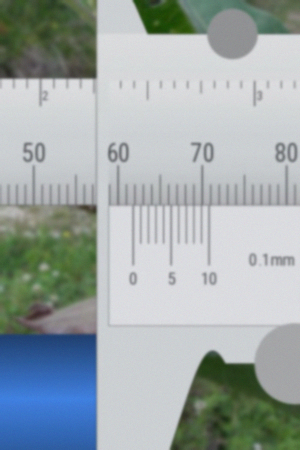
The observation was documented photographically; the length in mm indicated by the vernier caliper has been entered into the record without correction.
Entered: 61.8 mm
